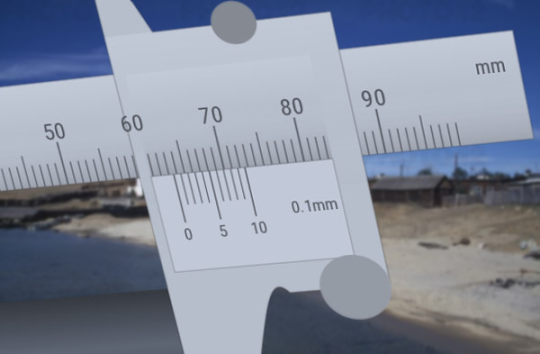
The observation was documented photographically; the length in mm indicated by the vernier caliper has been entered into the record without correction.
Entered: 63.6 mm
